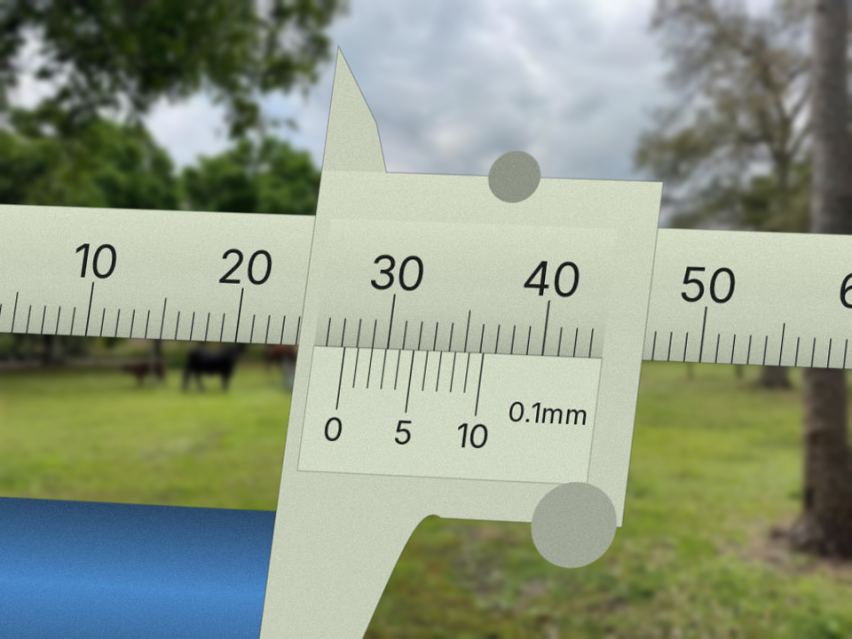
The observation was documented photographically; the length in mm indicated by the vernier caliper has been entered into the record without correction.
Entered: 27.2 mm
